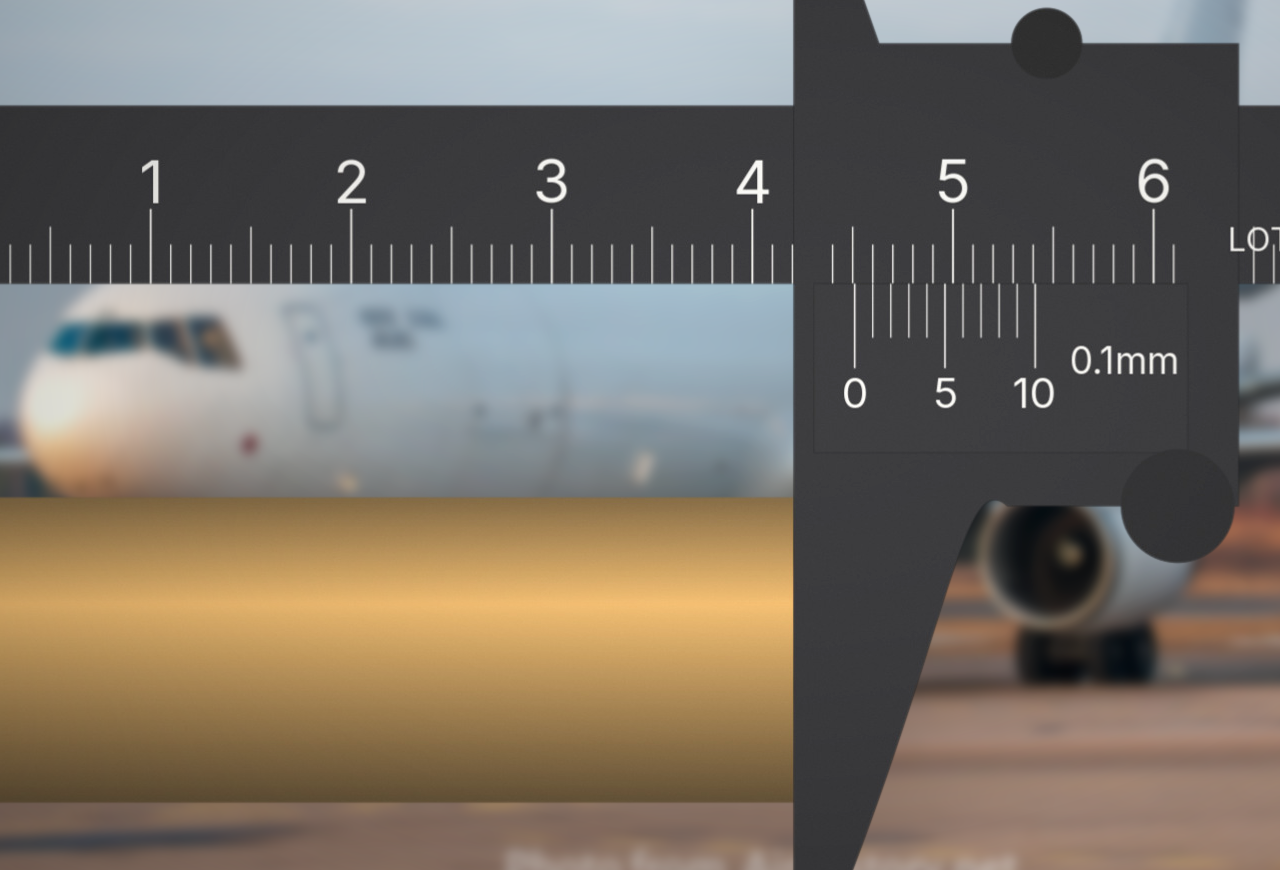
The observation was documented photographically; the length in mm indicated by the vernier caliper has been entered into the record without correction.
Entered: 45.1 mm
